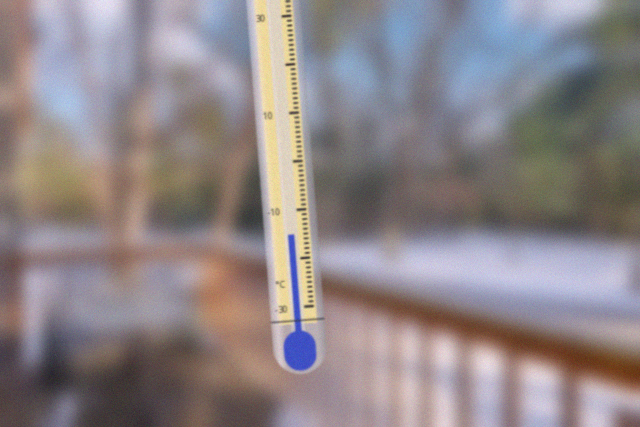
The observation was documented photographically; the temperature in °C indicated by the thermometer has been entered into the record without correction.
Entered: -15 °C
